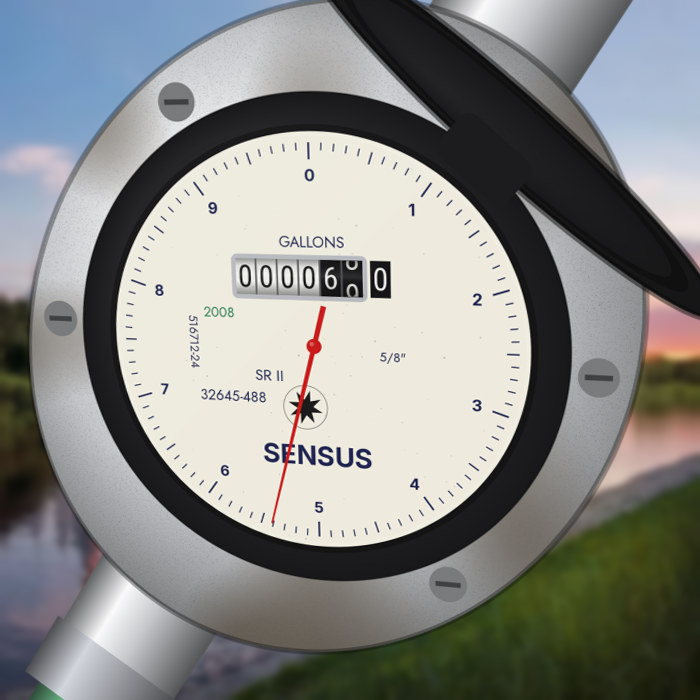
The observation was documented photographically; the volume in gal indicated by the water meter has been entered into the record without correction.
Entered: 685.4 gal
